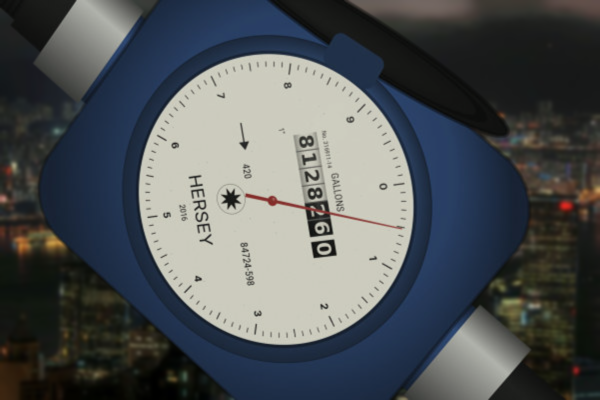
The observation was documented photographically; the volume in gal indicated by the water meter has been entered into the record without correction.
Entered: 8128260.5 gal
